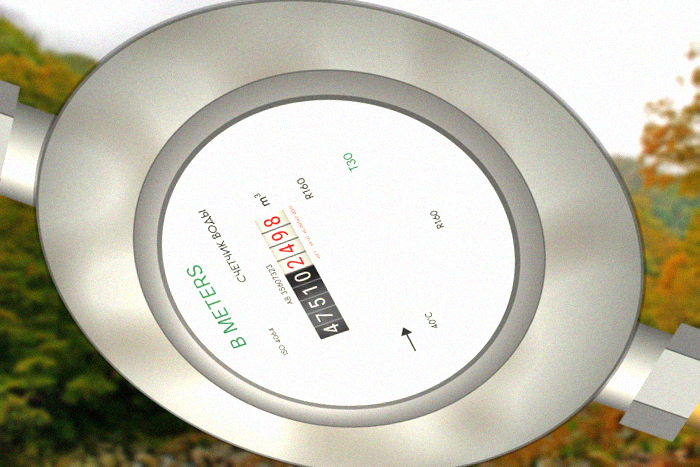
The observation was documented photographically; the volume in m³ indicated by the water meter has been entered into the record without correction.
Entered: 47510.2498 m³
